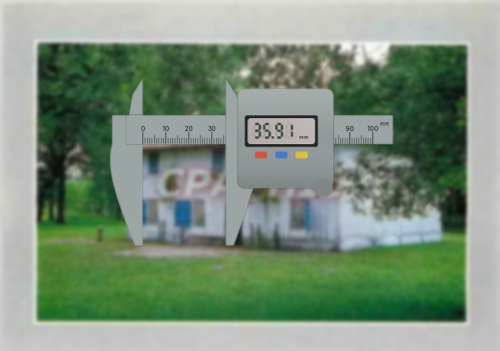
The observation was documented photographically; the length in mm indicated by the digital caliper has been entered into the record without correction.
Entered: 35.91 mm
